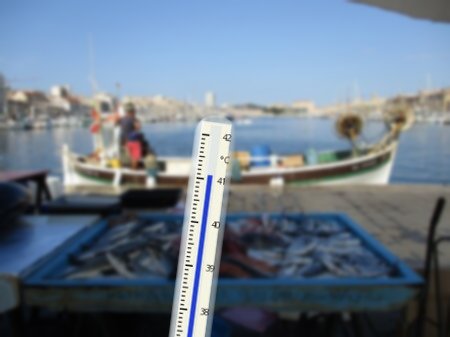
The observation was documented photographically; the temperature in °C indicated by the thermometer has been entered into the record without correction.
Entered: 41.1 °C
